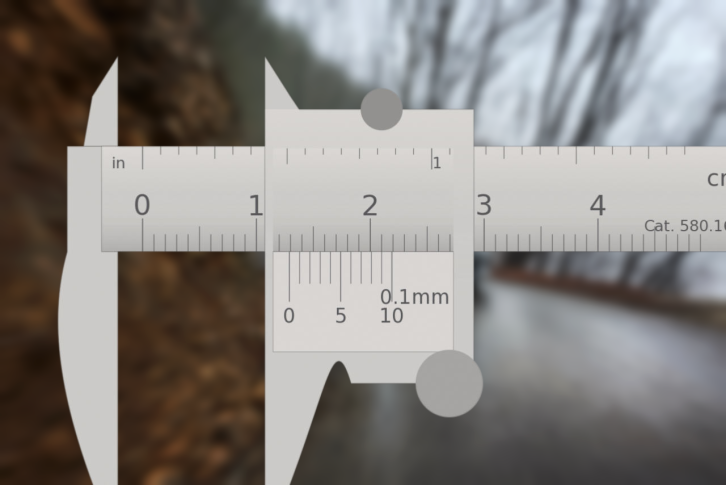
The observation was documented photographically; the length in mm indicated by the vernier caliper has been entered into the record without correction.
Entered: 12.9 mm
